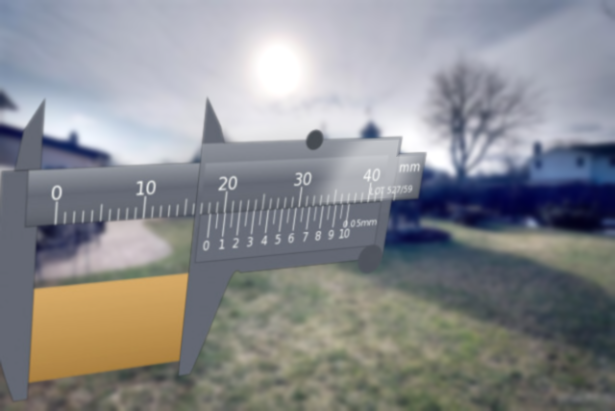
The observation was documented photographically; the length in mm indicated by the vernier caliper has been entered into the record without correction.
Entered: 18.2 mm
